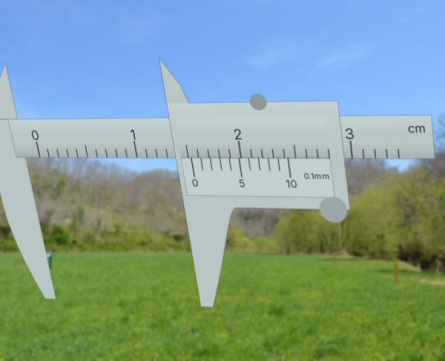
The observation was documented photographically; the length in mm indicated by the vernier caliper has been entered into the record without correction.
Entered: 15.3 mm
